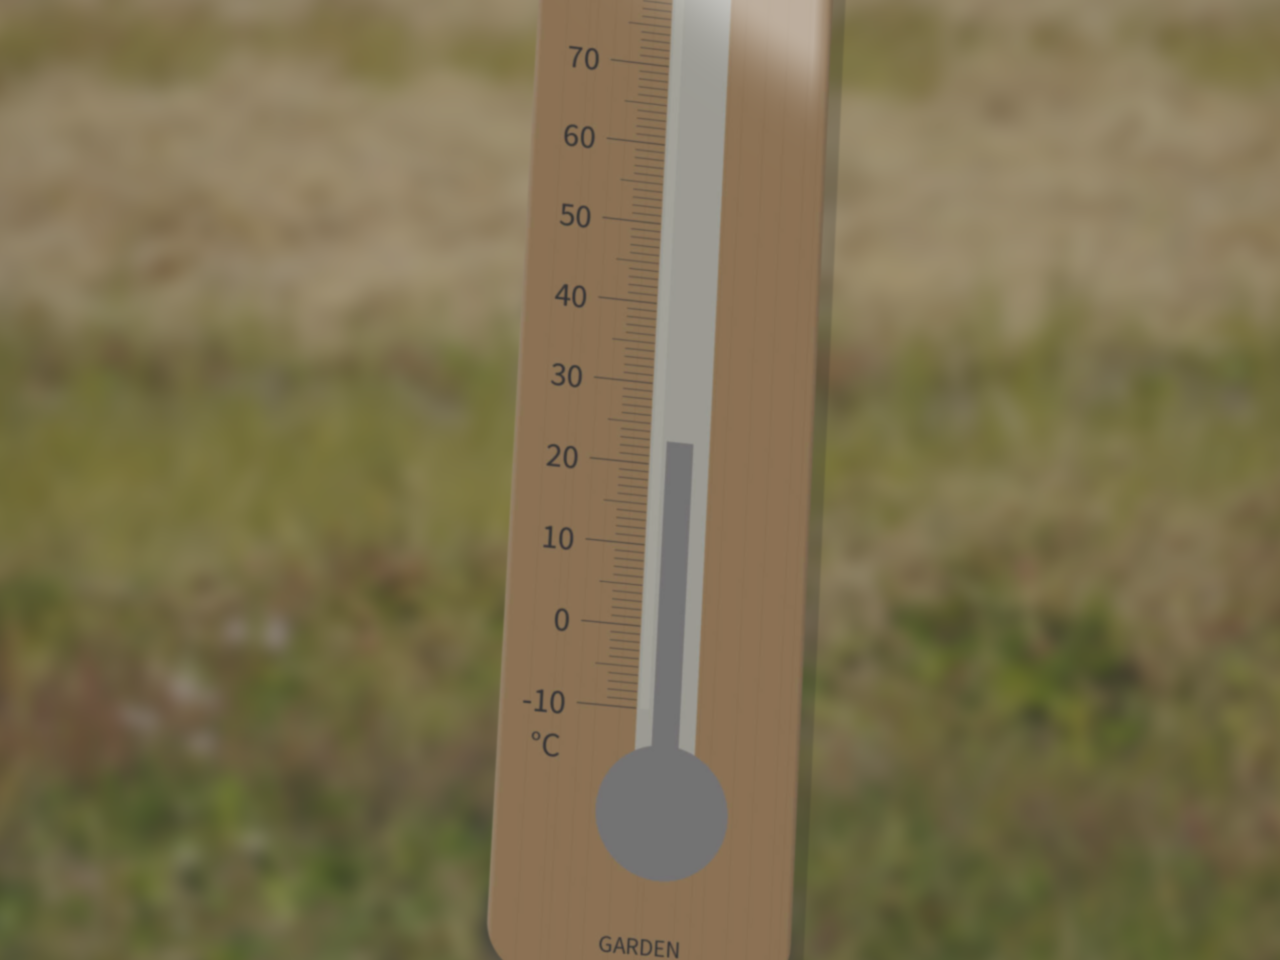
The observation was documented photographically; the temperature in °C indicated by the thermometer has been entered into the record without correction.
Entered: 23 °C
